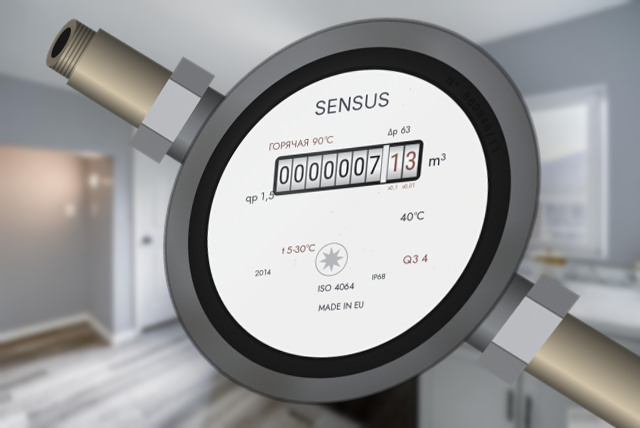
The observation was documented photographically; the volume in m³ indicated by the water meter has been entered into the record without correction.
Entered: 7.13 m³
